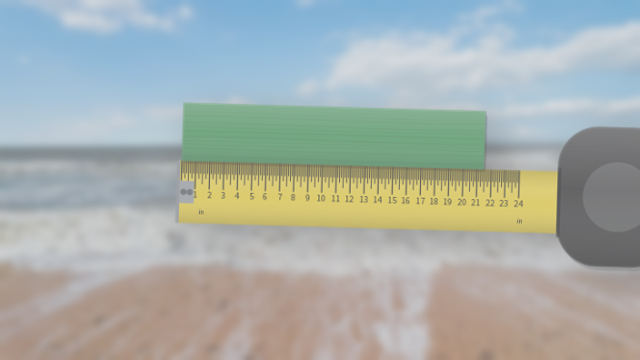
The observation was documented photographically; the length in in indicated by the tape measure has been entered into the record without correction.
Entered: 21.5 in
